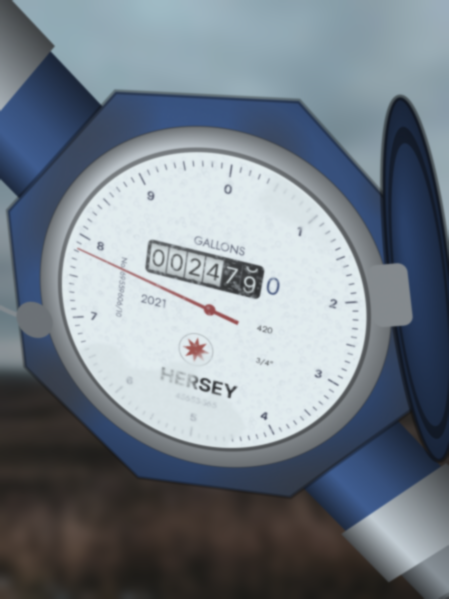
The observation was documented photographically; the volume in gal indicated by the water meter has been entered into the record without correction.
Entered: 24787.8 gal
